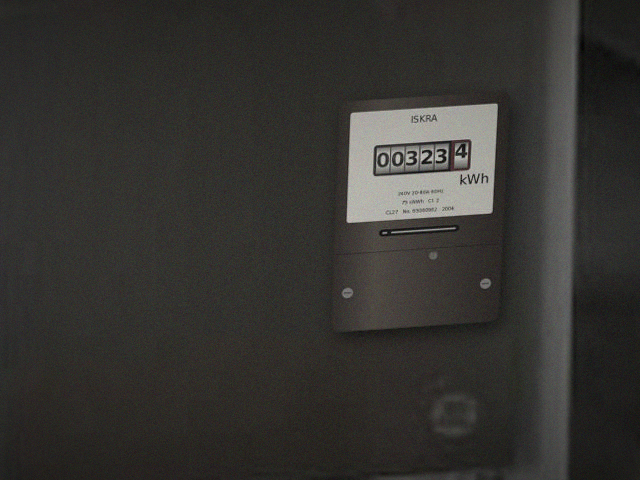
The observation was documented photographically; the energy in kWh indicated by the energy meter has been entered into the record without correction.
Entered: 323.4 kWh
